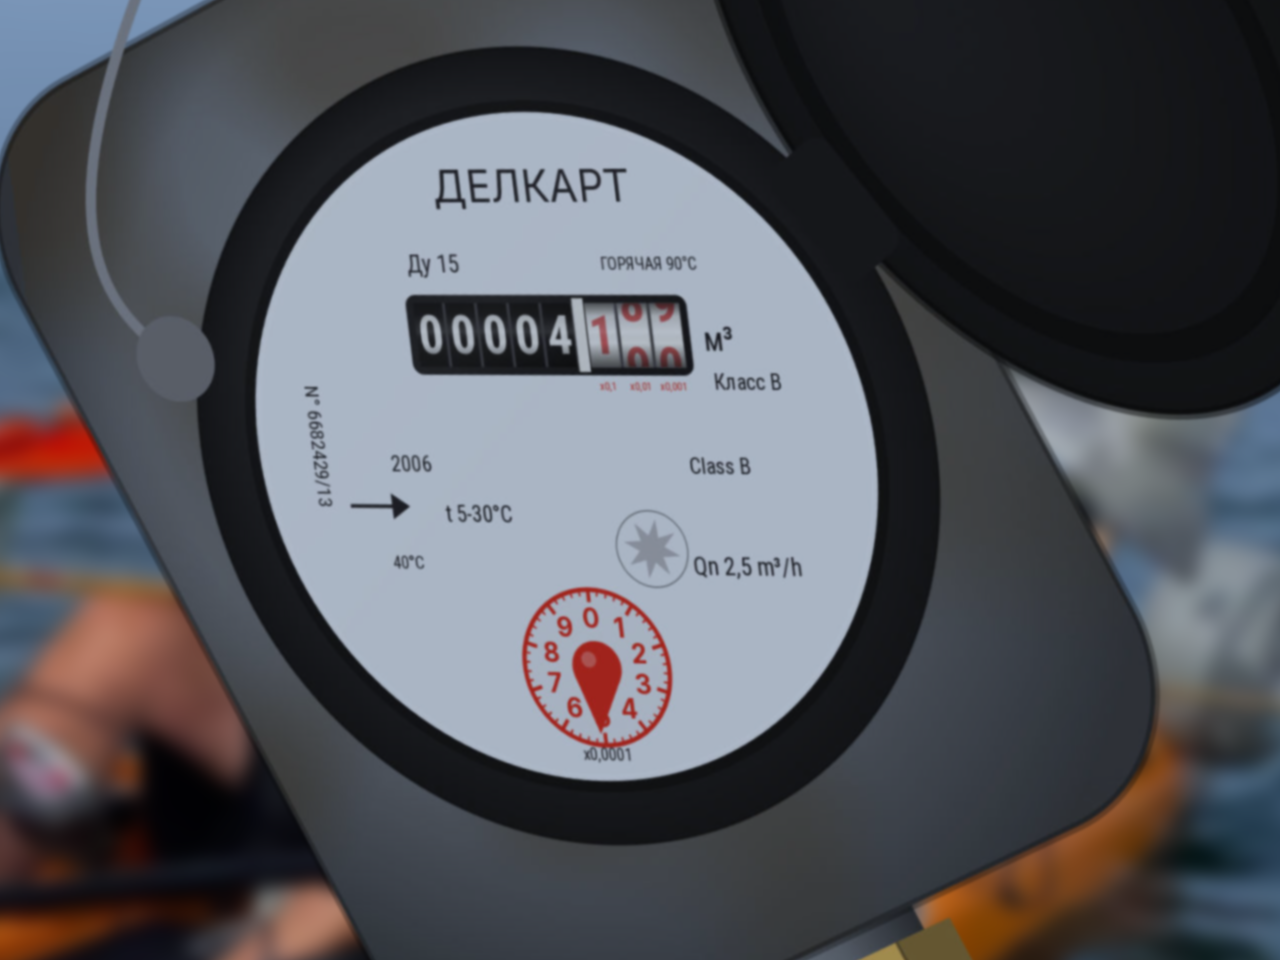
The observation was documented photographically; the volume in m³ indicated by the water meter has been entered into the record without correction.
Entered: 4.1895 m³
